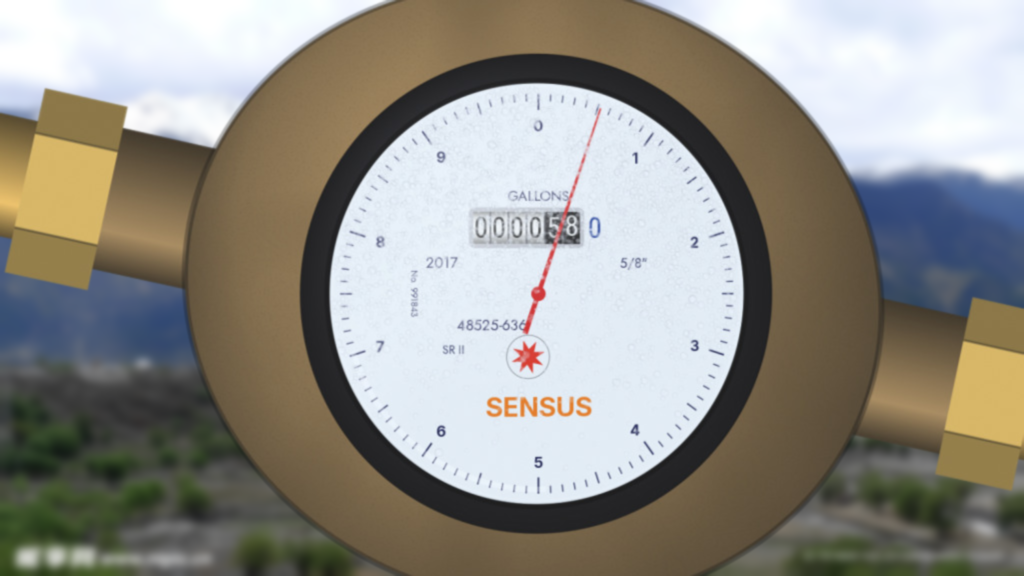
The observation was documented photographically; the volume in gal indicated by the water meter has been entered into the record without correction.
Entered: 580.5 gal
